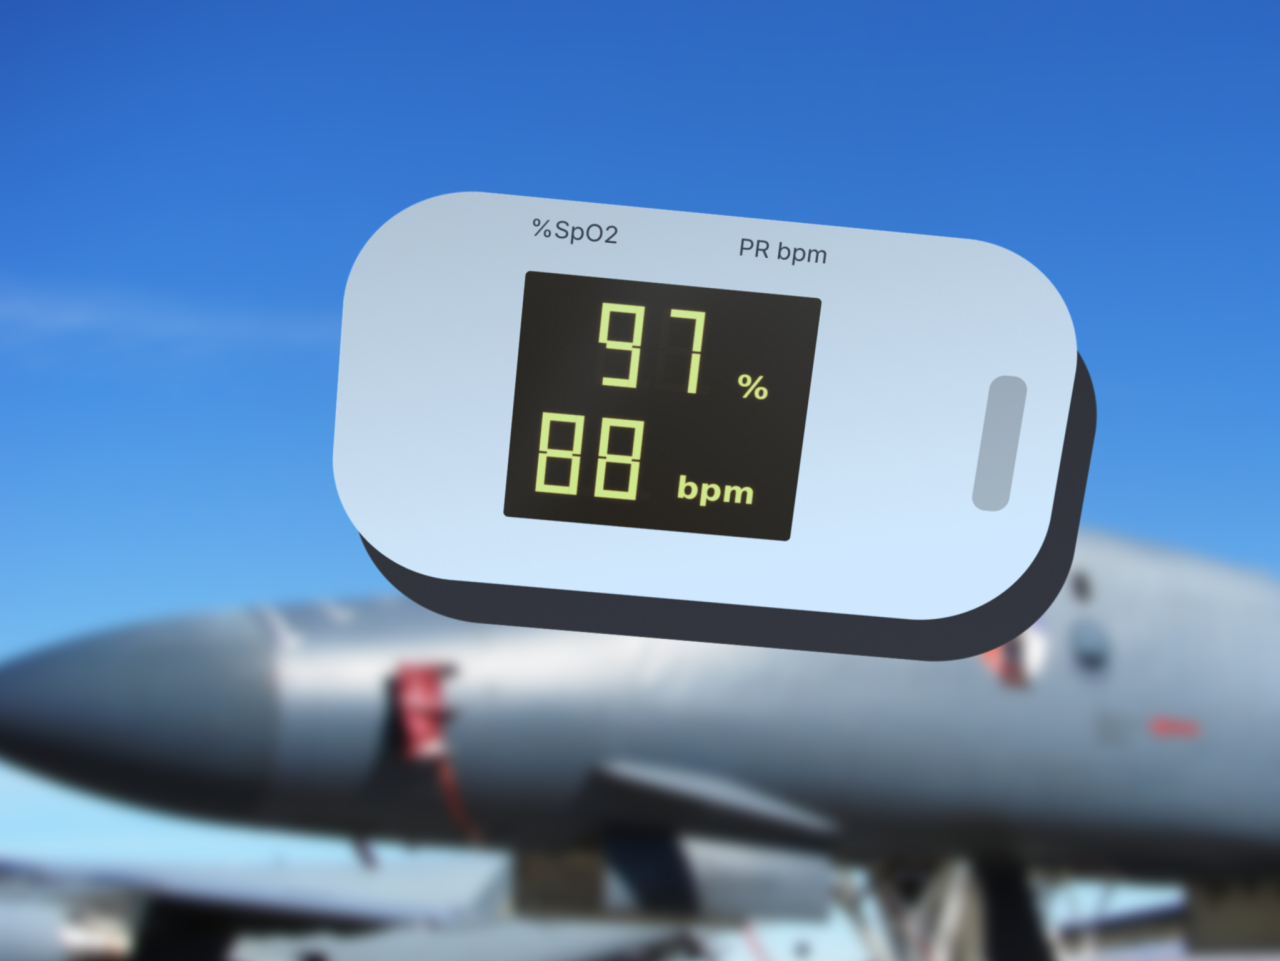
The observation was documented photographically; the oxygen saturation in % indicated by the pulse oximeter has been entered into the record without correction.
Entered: 97 %
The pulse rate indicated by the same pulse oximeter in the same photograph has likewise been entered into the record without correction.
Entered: 88 bpm
